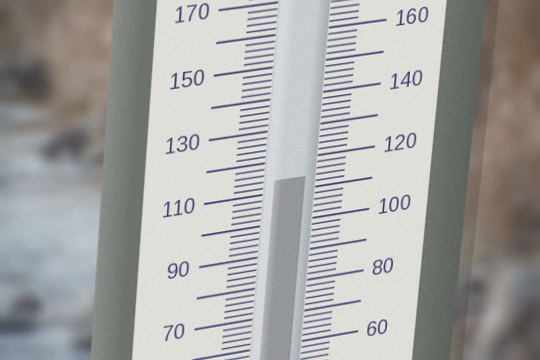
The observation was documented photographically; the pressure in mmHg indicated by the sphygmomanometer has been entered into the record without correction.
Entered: 114 mmHg
